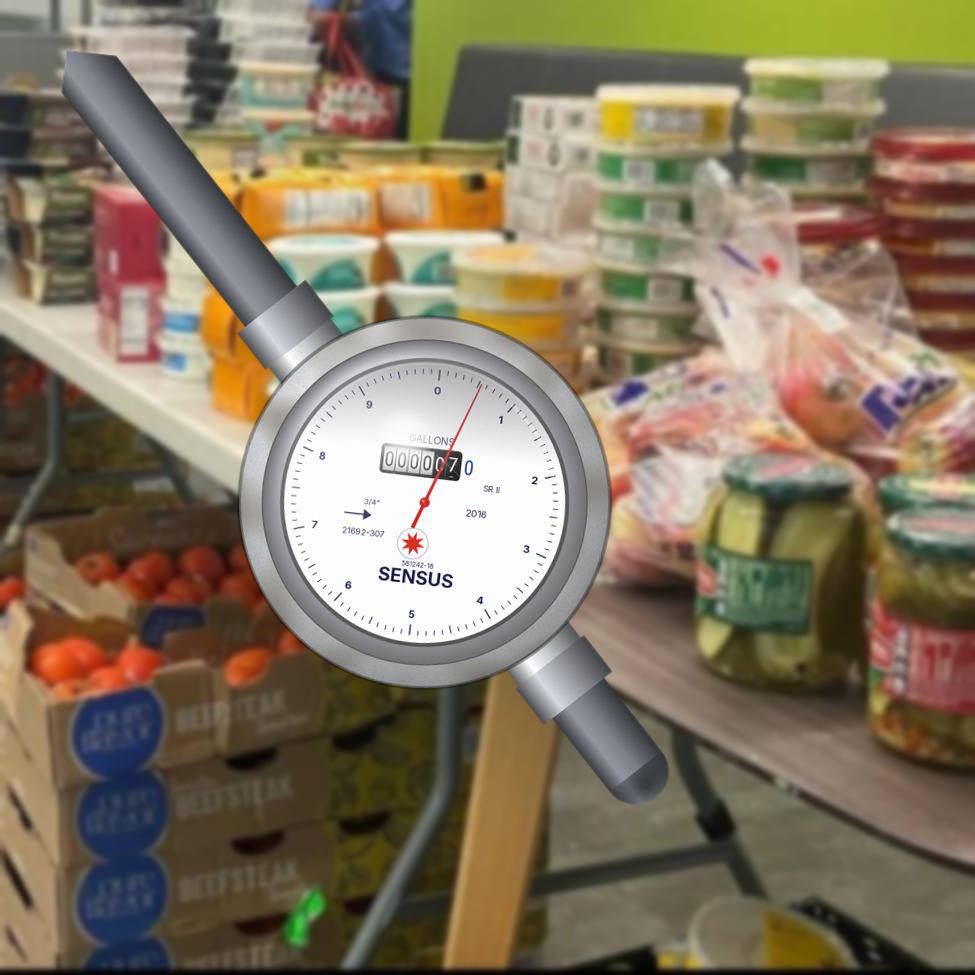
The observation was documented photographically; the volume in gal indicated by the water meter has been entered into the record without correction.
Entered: 70.5 gal
